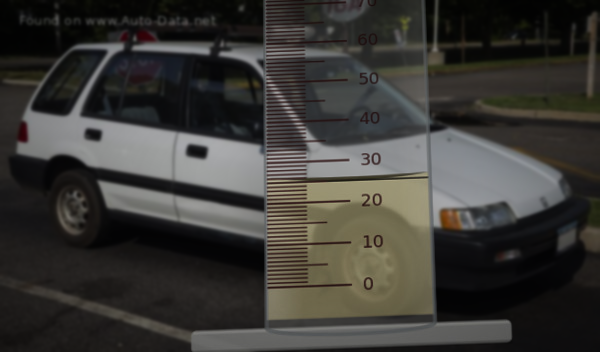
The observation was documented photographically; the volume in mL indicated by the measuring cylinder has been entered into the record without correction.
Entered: 25 mL
